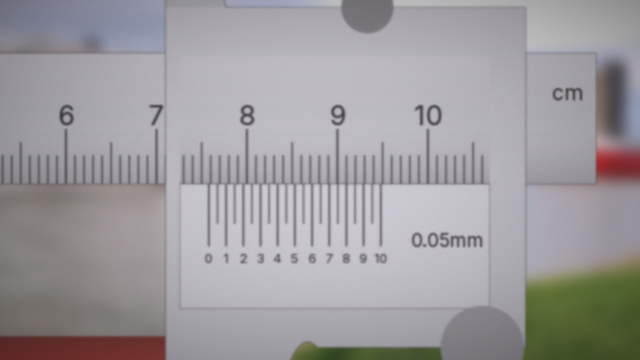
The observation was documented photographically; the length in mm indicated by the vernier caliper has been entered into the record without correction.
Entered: 75.8 mm
